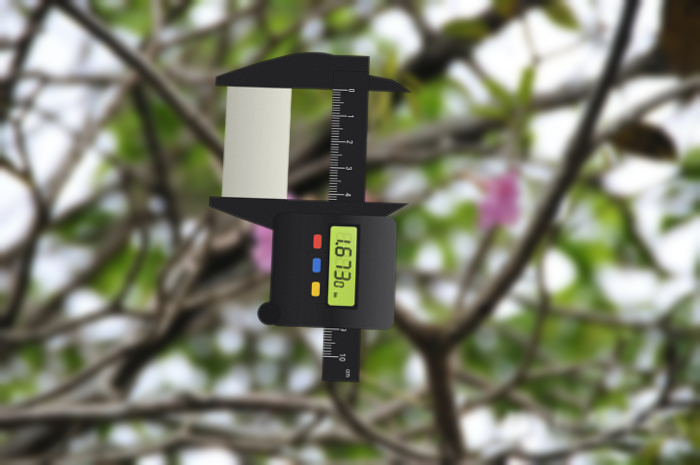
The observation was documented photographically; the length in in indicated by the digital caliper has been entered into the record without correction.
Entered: 1.6730 in
